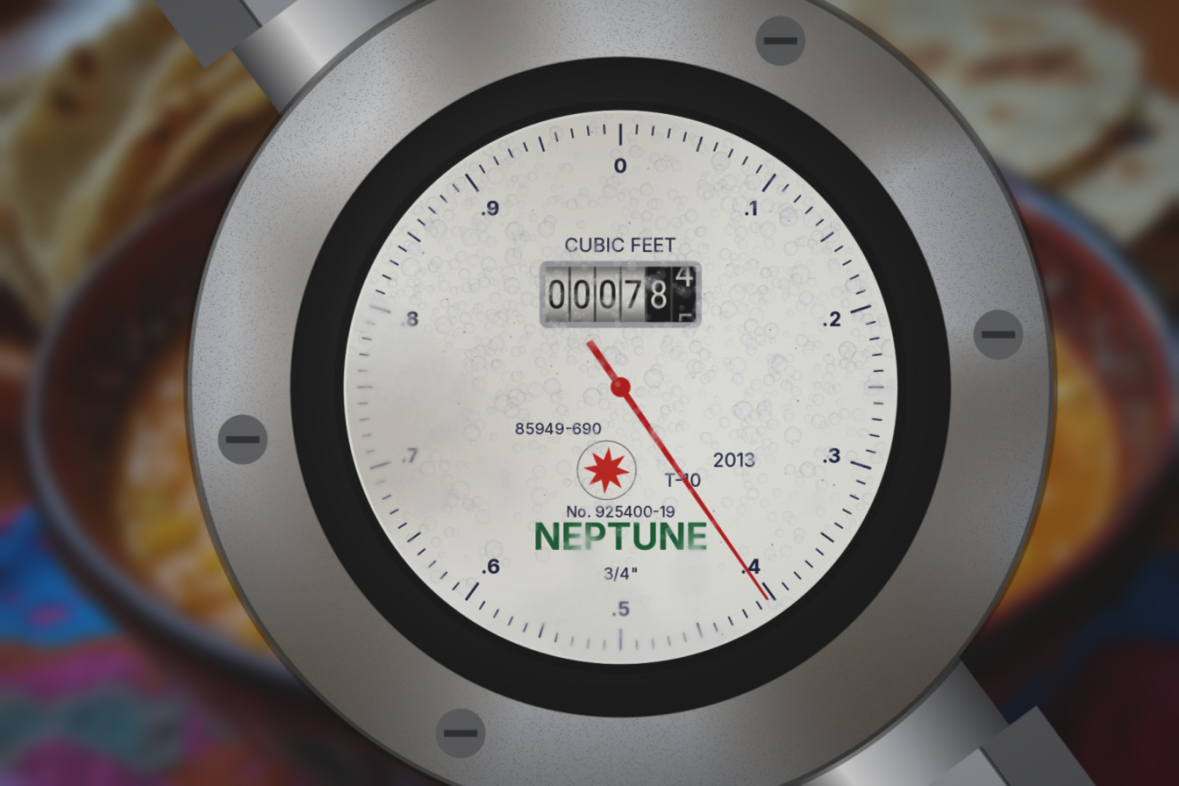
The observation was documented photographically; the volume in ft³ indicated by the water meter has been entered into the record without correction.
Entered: 784.40 ft³
